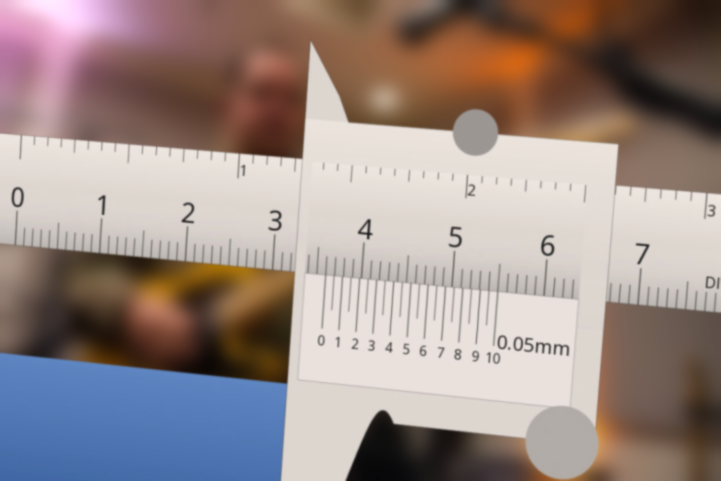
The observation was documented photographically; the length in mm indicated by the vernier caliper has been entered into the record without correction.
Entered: 36.0 mm
